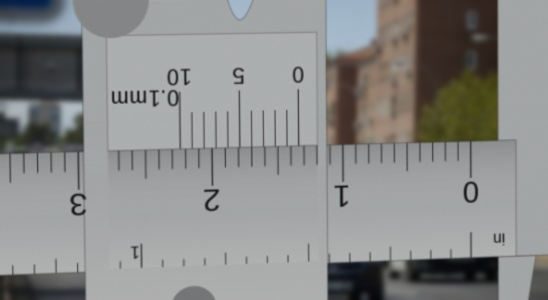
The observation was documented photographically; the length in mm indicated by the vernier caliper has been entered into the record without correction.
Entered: 13.4 mm
